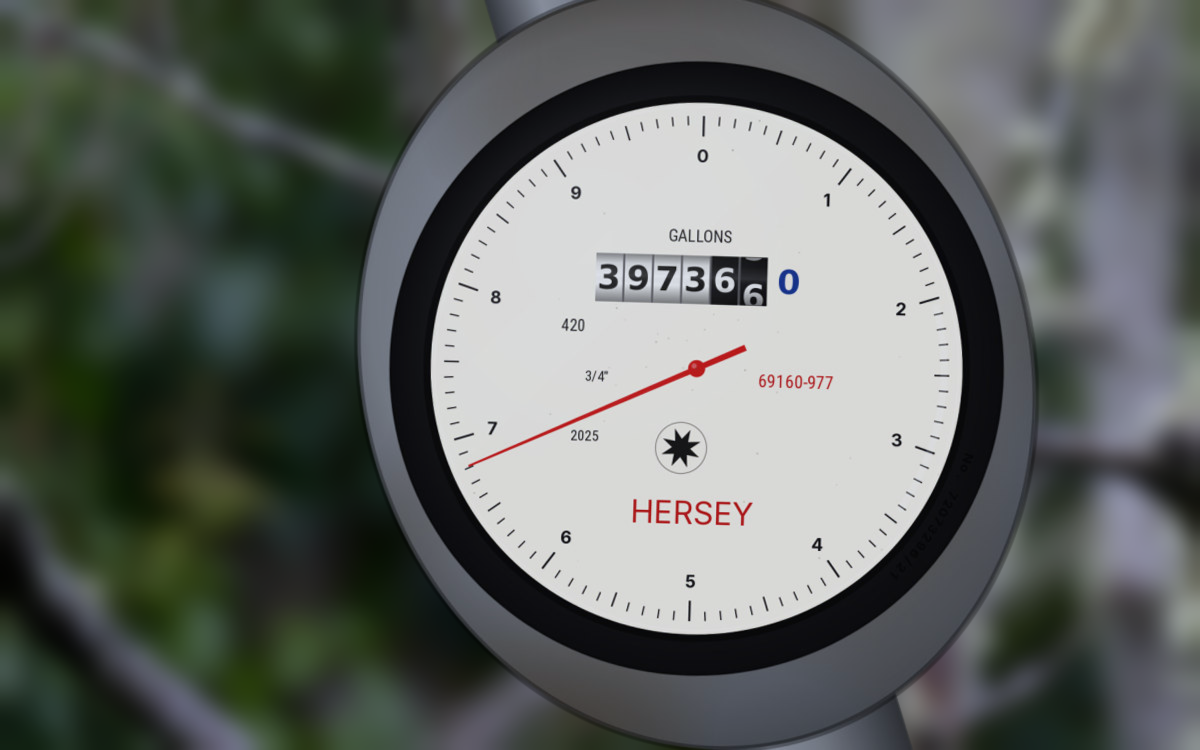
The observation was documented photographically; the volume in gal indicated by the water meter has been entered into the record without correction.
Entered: 3973656.8 gal
